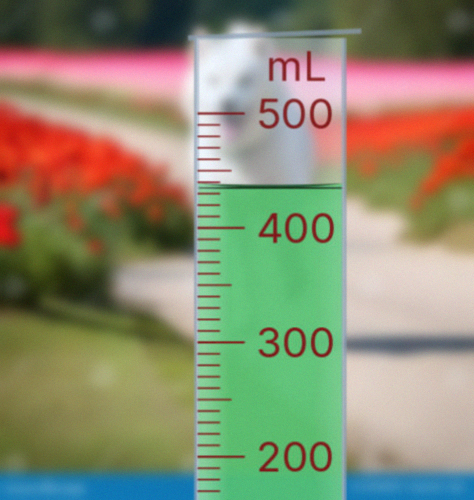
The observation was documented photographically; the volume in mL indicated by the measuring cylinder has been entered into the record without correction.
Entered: 435 mL
